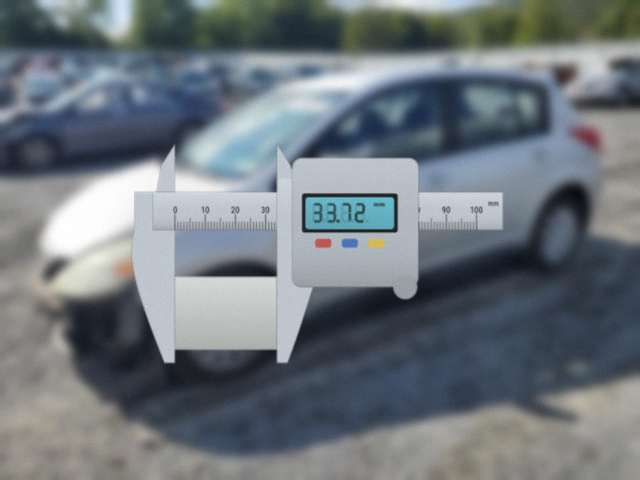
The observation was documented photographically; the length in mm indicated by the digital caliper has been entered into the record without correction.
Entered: 33.72 mm
